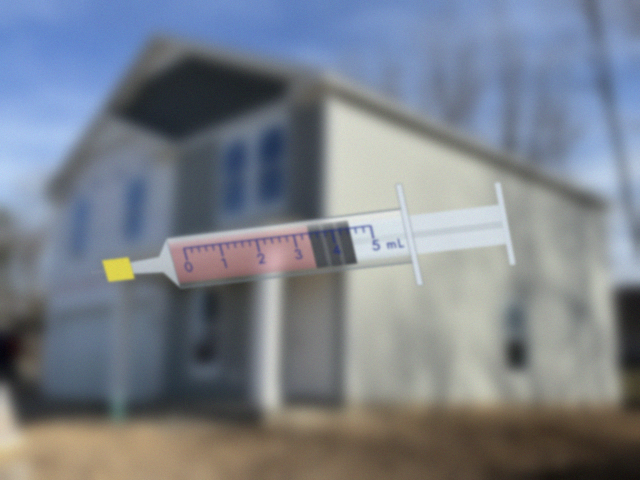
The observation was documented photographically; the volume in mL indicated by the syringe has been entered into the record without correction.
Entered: 3.4 mL
